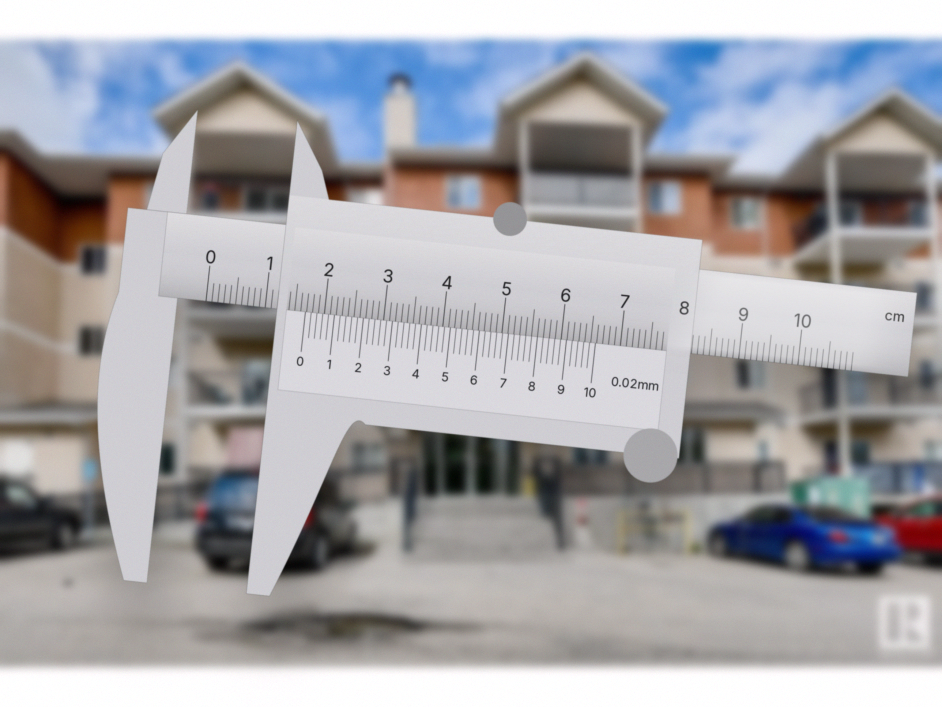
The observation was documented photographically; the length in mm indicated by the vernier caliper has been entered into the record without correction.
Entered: 16.8 mm
